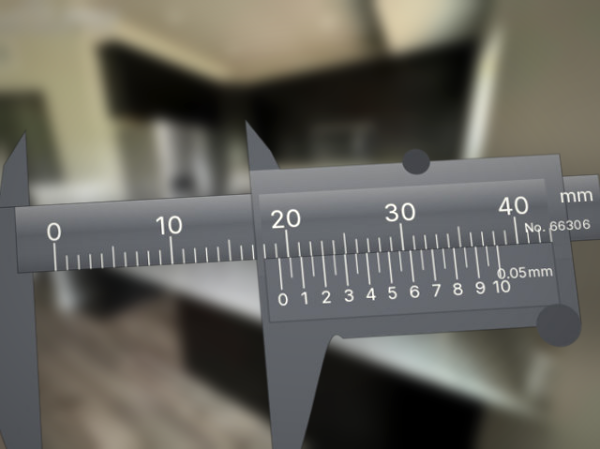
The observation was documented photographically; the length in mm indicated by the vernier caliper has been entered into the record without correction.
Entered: 19.2 mm
